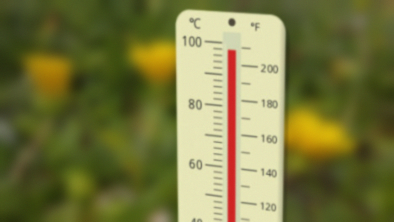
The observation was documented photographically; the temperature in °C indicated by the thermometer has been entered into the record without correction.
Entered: 98 °C
